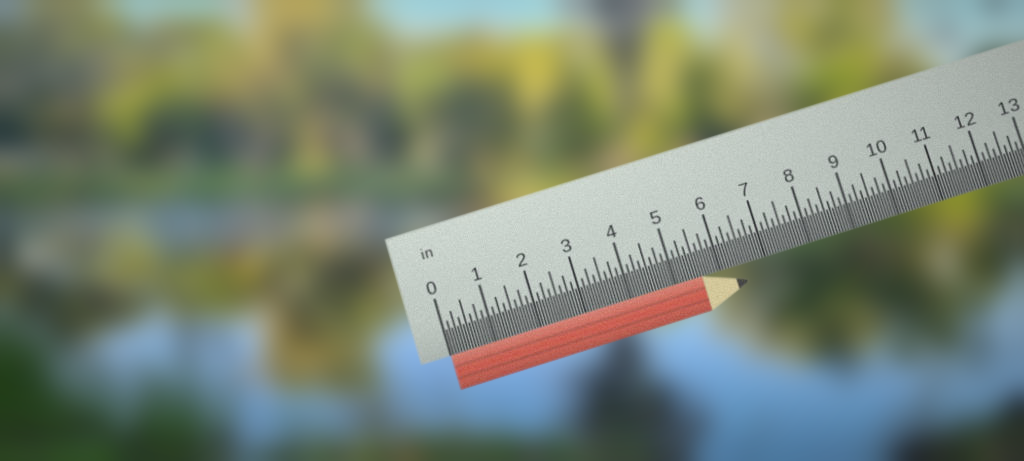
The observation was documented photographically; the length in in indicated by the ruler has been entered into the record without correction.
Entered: 6.5 in
